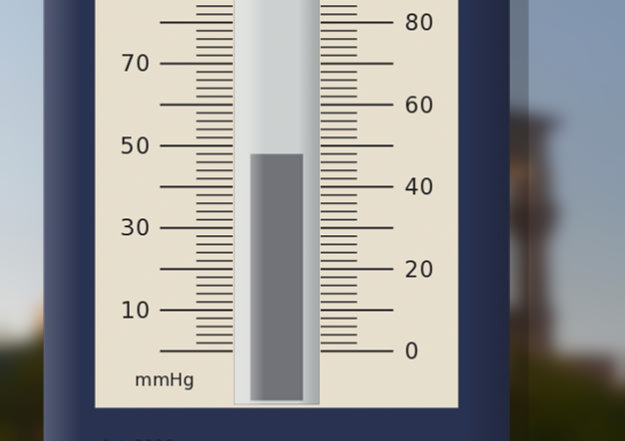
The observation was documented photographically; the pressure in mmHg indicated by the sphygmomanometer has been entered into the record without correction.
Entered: 48 mmHg
